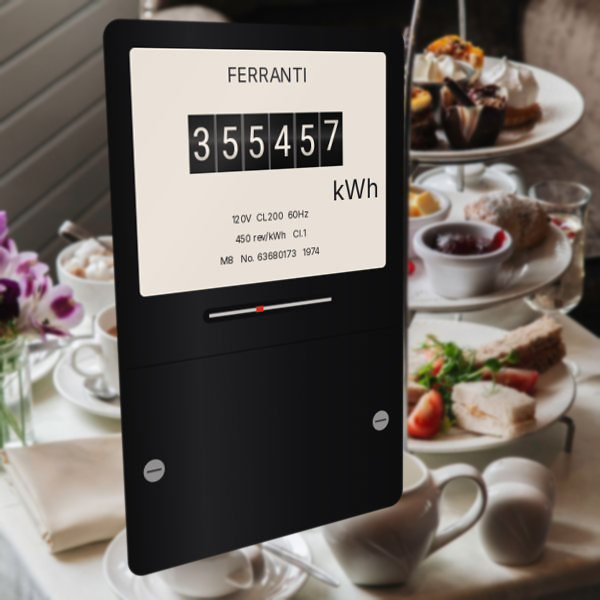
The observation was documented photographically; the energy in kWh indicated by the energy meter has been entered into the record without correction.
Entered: 355457 kWh
